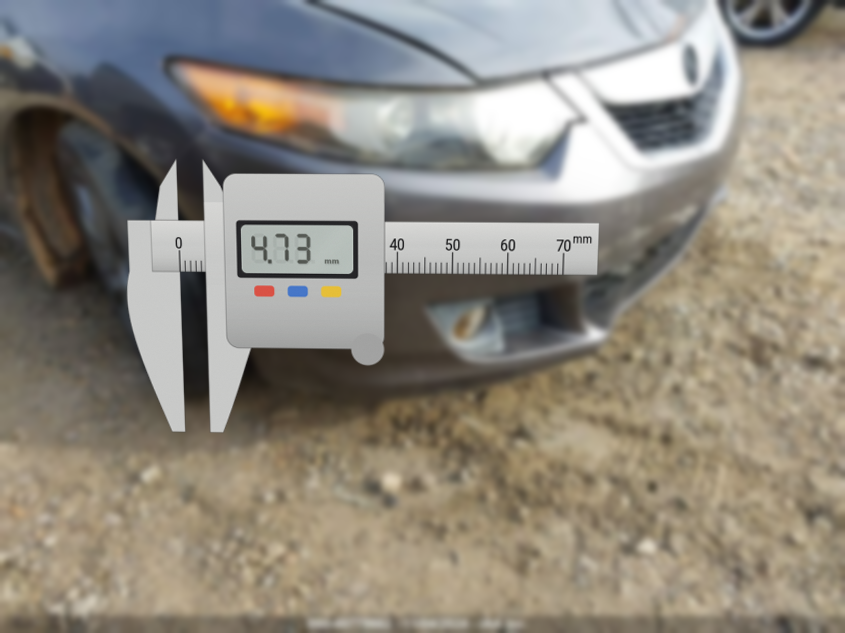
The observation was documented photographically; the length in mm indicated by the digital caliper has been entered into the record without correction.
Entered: 4.73 mm
